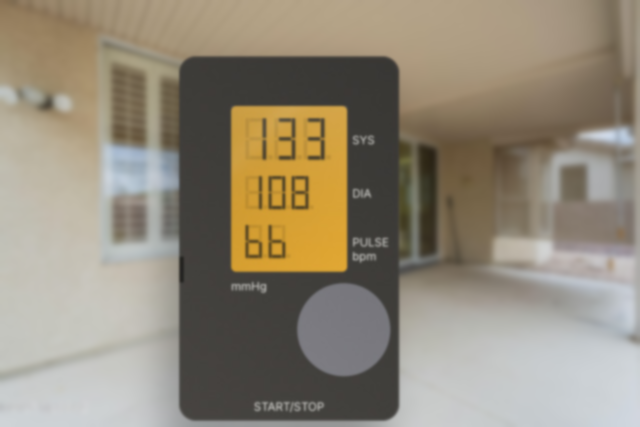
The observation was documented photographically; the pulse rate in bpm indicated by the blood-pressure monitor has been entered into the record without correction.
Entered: 66 bpm
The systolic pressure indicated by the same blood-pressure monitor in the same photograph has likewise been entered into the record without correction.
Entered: 133 mmHg
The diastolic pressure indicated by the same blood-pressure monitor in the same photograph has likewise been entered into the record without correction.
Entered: 108 mmHg
